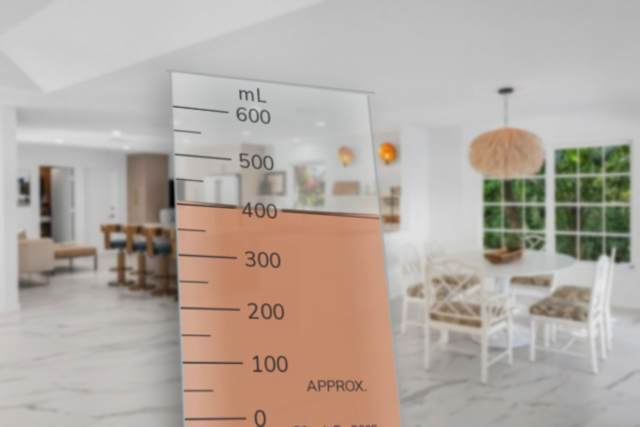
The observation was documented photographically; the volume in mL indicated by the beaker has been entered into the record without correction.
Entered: 400 mL
